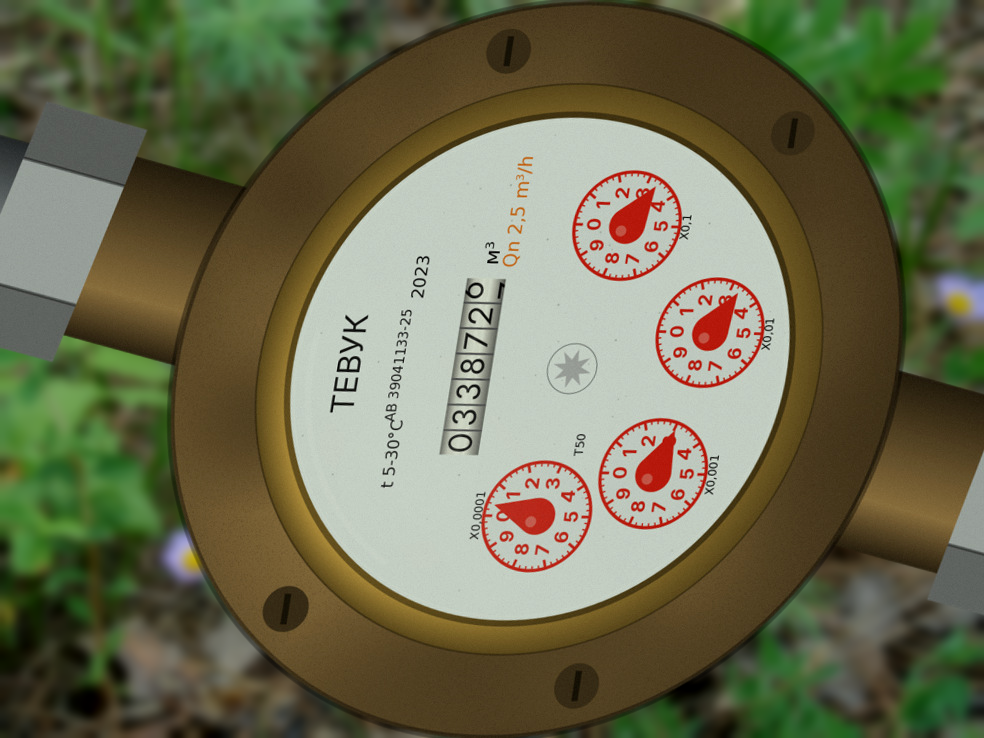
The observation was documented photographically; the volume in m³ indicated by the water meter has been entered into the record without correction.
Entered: 338726.3330 m³
